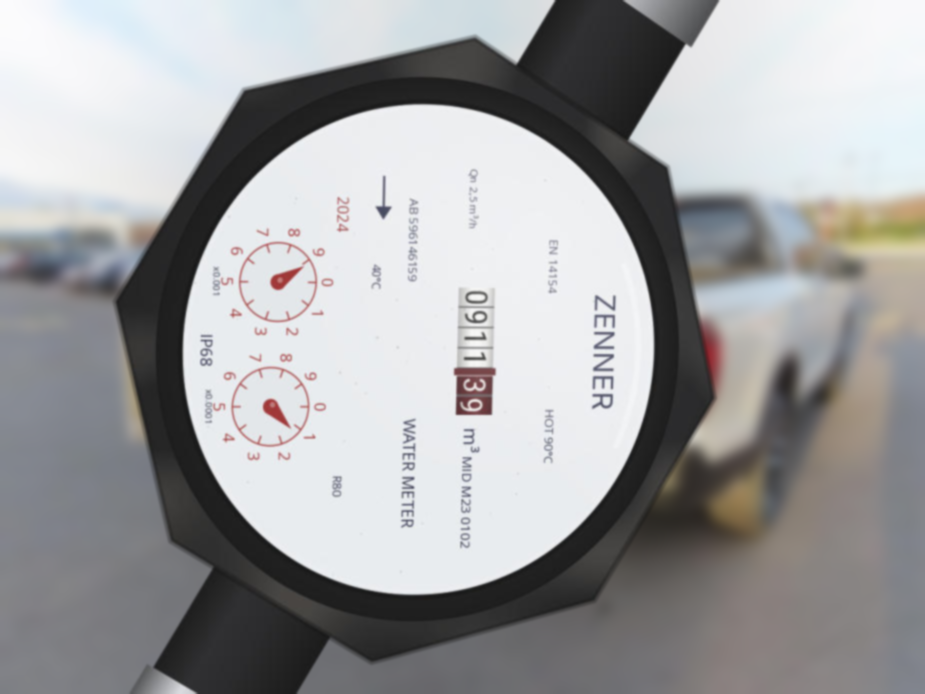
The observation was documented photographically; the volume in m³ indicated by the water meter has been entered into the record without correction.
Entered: 911.3891 m³
